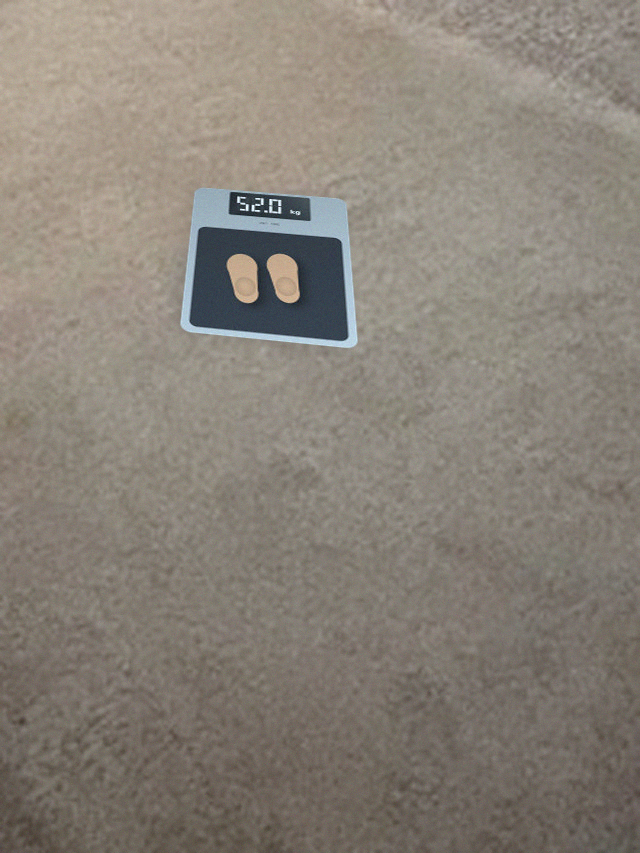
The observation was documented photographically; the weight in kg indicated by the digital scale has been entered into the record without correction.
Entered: 52.0 kg
